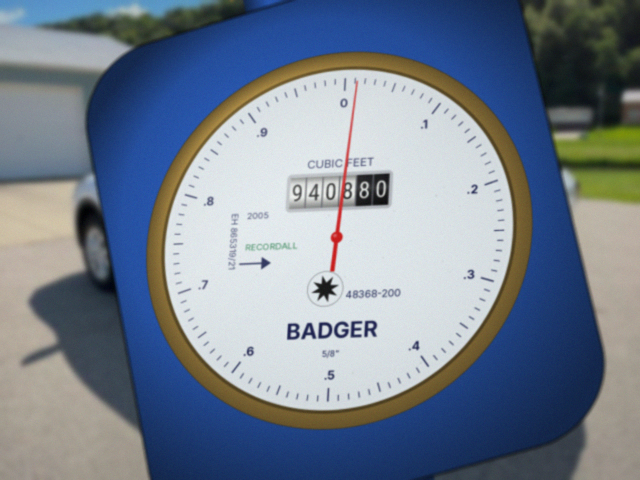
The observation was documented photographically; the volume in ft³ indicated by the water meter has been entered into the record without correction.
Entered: 940880.01 ft³
